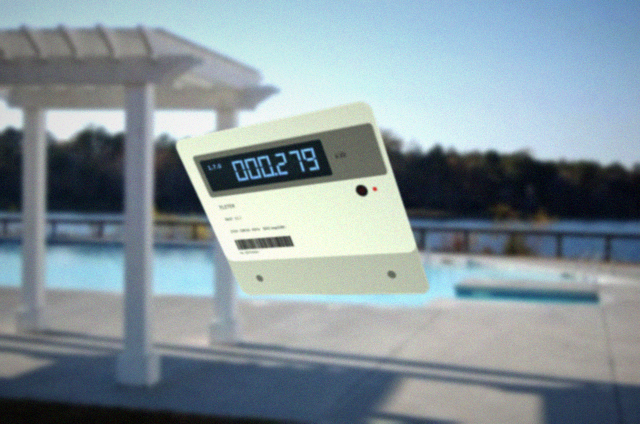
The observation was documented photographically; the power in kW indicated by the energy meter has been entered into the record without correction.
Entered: 0.279 kW
